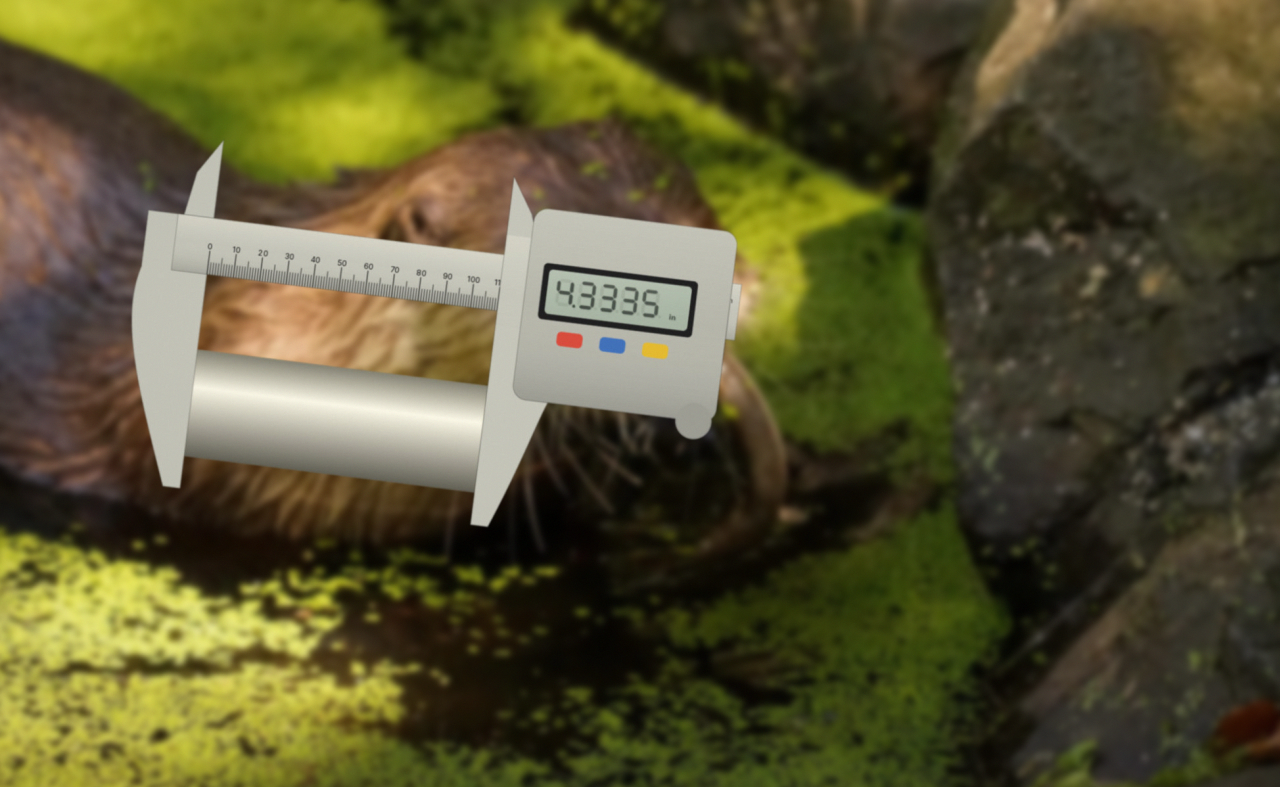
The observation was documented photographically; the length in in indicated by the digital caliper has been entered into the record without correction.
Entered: 4.3335 in
